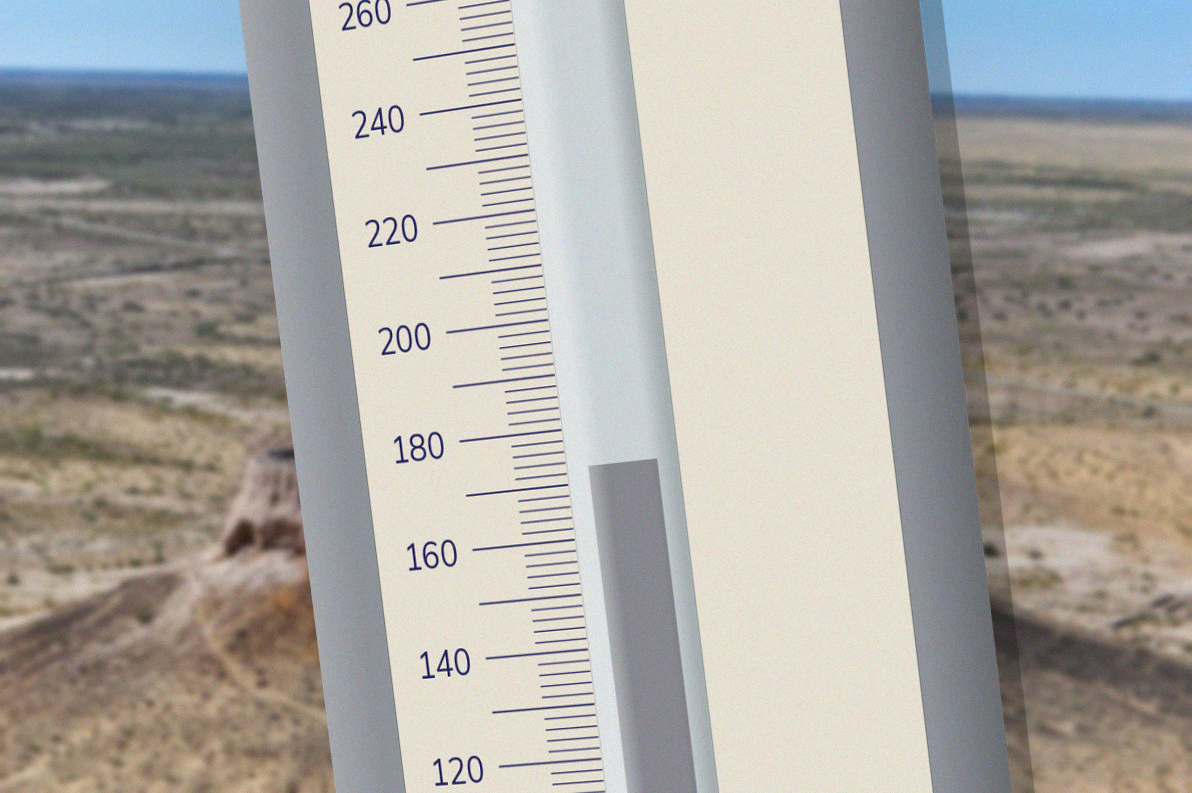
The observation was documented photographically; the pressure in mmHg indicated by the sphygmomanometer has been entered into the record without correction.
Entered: 173 mmHg
